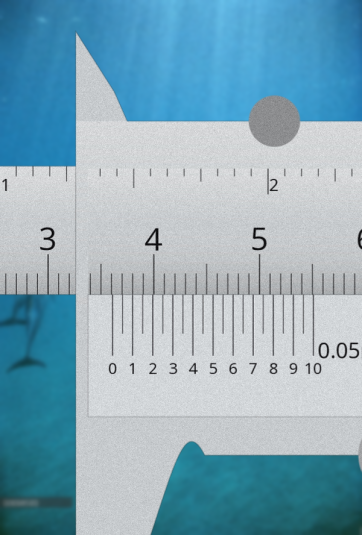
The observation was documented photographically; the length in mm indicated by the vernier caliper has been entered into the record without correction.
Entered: 36.1 mm
